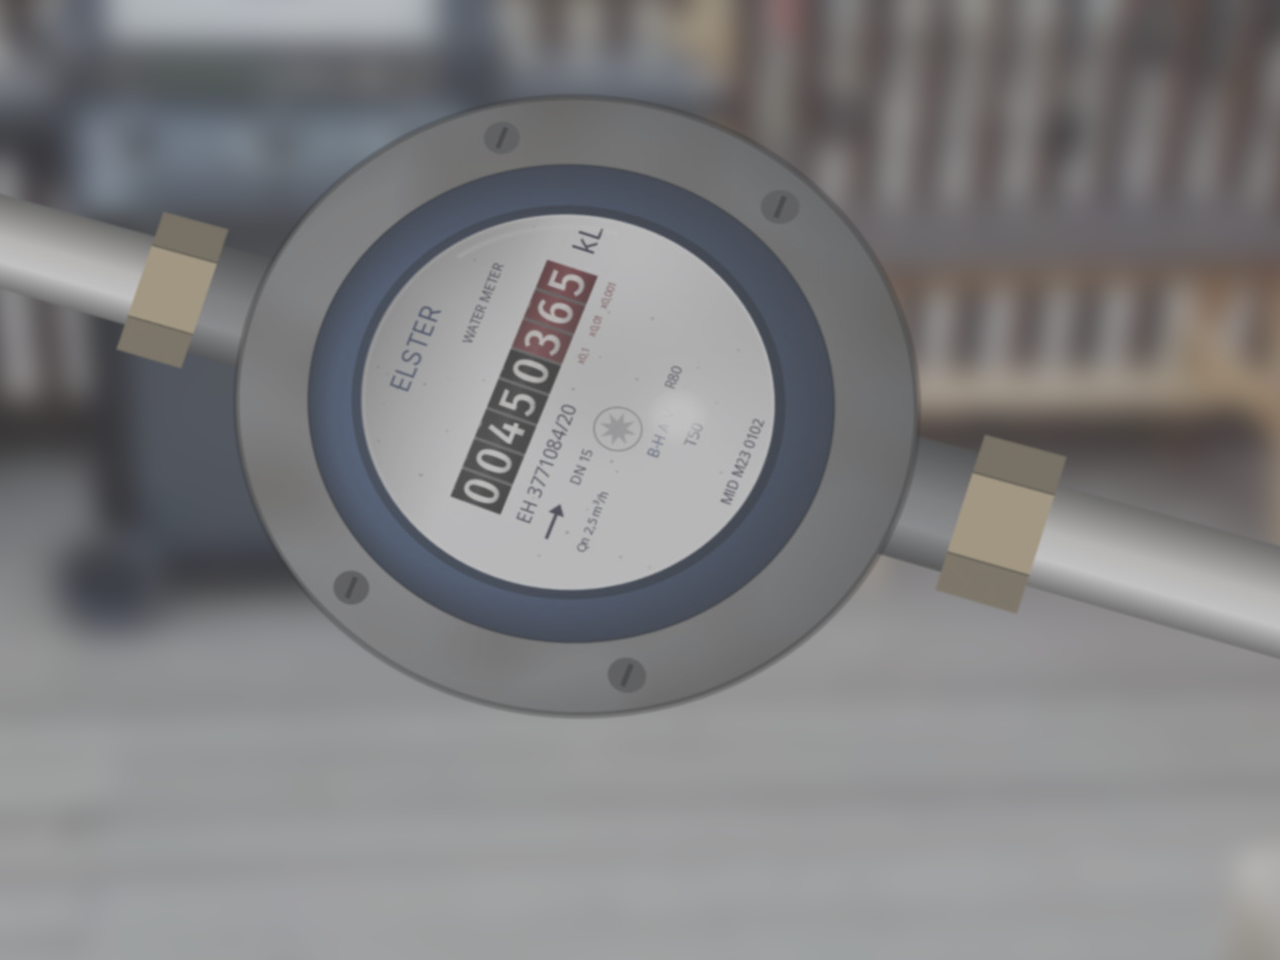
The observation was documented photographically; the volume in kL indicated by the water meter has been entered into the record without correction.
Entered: 450.365 kL
